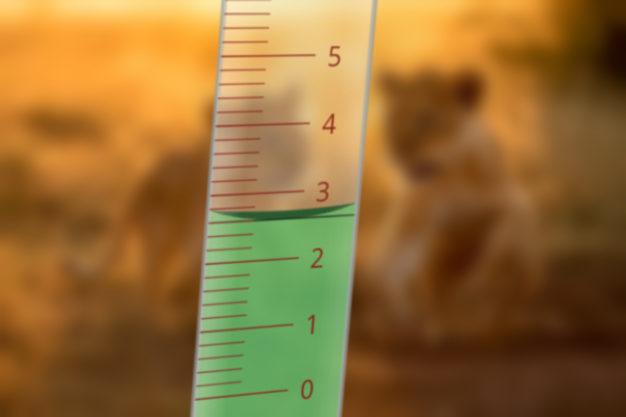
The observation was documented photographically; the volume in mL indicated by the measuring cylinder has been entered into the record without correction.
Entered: 2.6 mL
